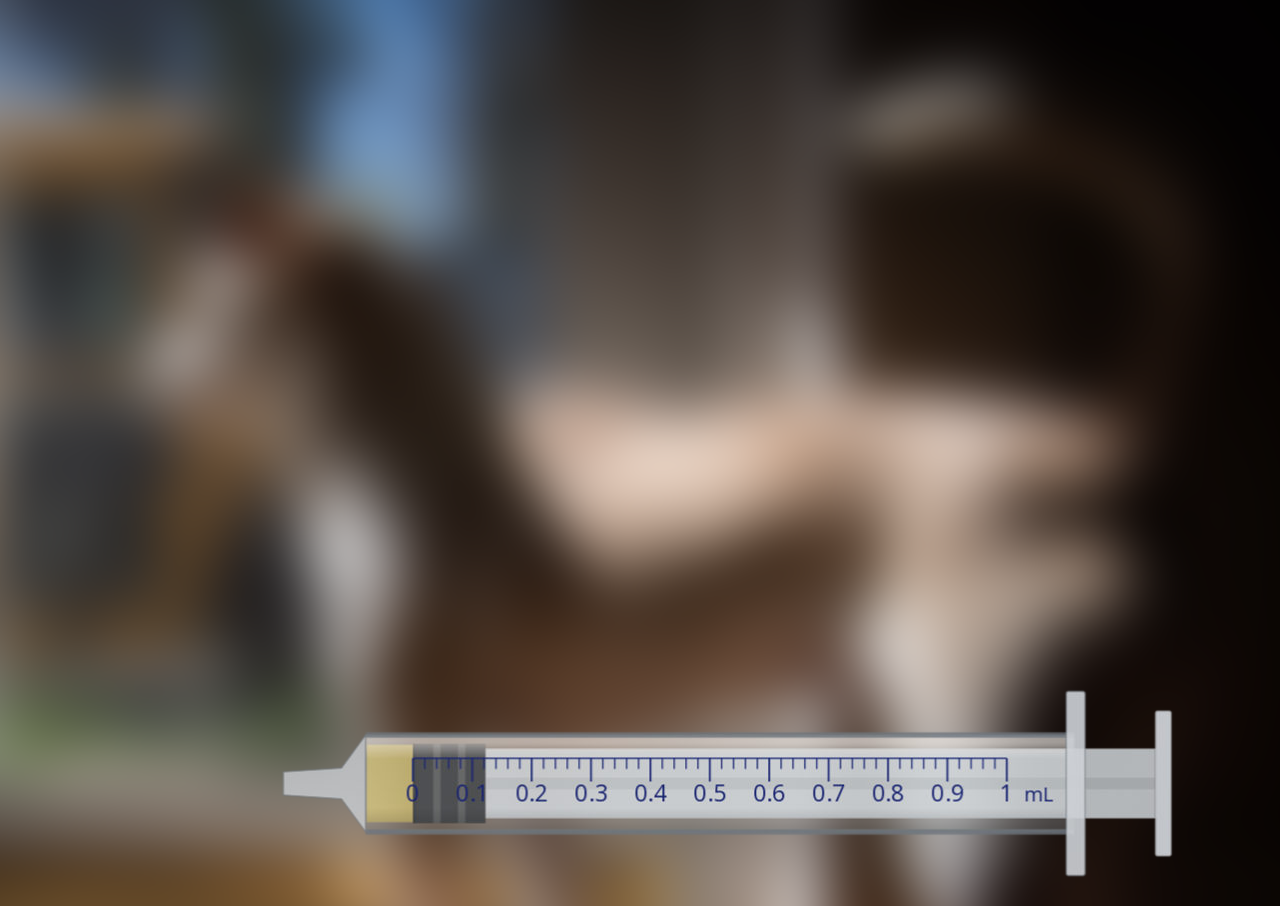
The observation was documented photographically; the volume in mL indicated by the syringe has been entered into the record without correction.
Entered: 0 mL
